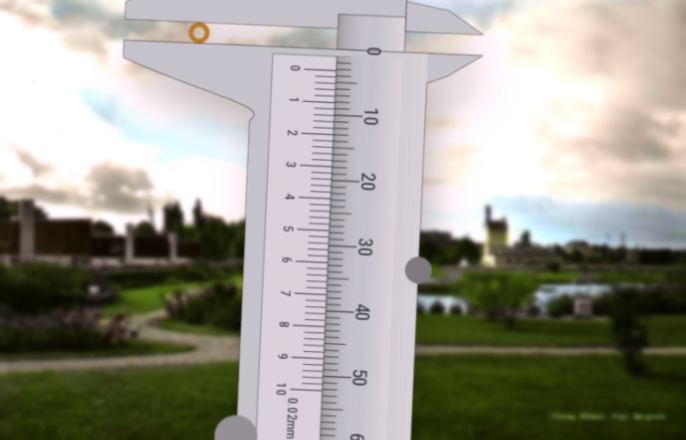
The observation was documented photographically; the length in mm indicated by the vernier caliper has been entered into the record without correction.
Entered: 3.2 mm
